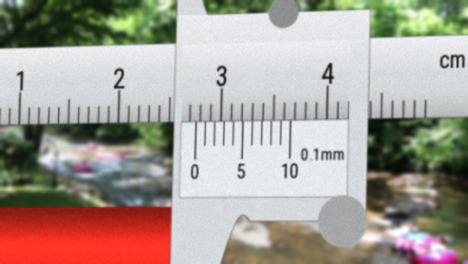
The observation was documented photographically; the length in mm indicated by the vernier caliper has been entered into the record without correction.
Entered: 27.6 mm
